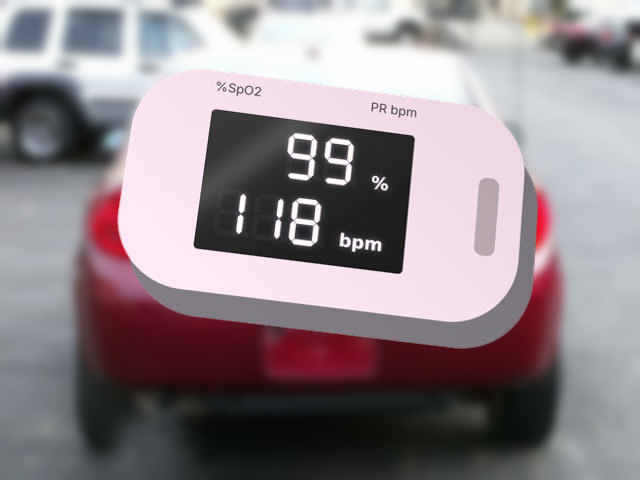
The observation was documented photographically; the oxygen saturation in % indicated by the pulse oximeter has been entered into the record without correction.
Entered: 99 %
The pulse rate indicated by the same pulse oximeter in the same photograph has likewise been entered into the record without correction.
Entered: 118 bpm
